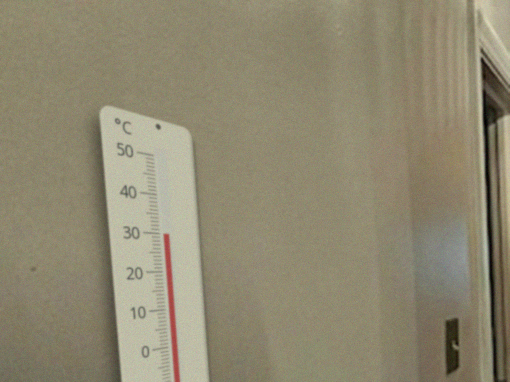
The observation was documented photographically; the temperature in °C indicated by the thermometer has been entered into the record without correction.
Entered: 30 °C
